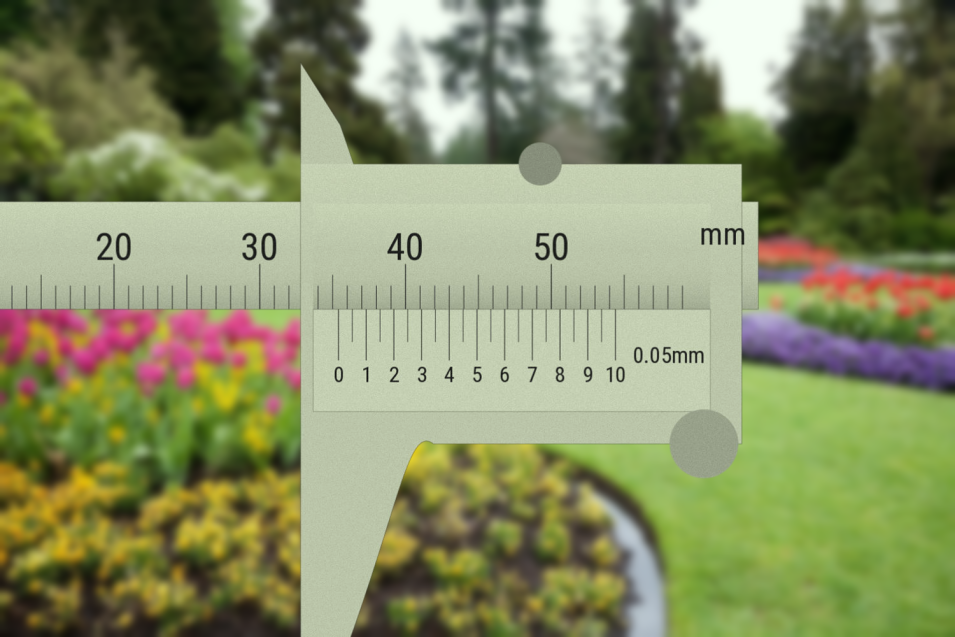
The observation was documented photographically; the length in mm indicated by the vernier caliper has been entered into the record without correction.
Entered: 35.4 mm
